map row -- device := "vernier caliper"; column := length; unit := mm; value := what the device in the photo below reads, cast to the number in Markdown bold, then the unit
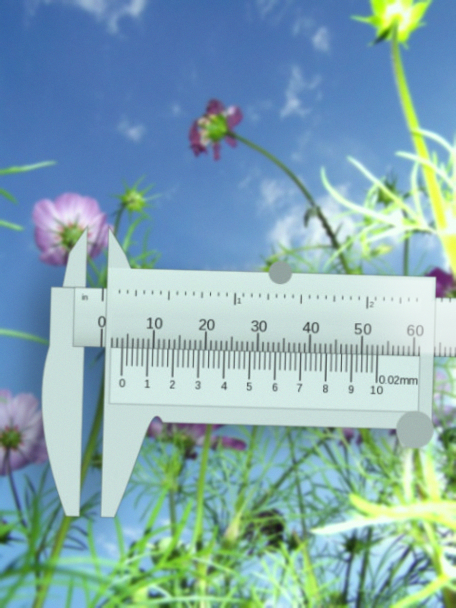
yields **4.0** mm
